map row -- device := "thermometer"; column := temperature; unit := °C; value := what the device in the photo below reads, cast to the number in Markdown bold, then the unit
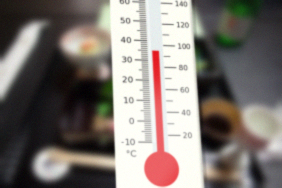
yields **35** °C
